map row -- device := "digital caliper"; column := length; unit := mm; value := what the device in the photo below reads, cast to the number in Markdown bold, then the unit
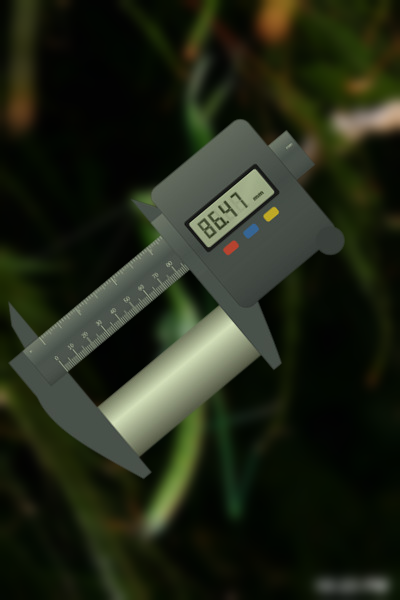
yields **86.47** mm
